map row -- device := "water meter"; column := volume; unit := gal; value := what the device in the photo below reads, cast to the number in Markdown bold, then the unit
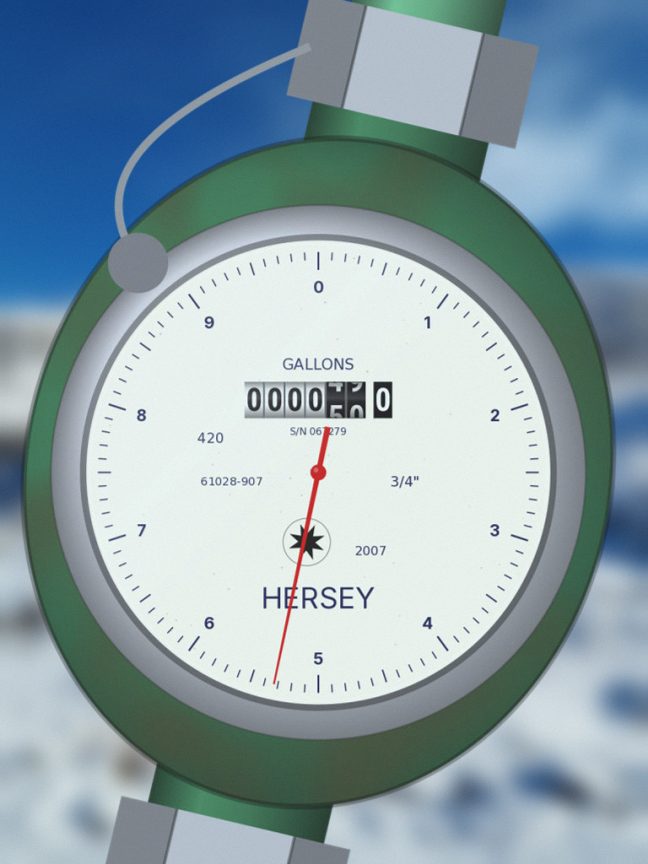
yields **495.3** gal
